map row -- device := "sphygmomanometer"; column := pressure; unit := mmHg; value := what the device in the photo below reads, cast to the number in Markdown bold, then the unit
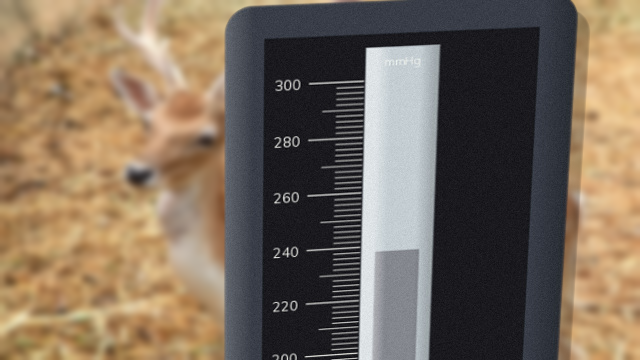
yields **238** mmHg
